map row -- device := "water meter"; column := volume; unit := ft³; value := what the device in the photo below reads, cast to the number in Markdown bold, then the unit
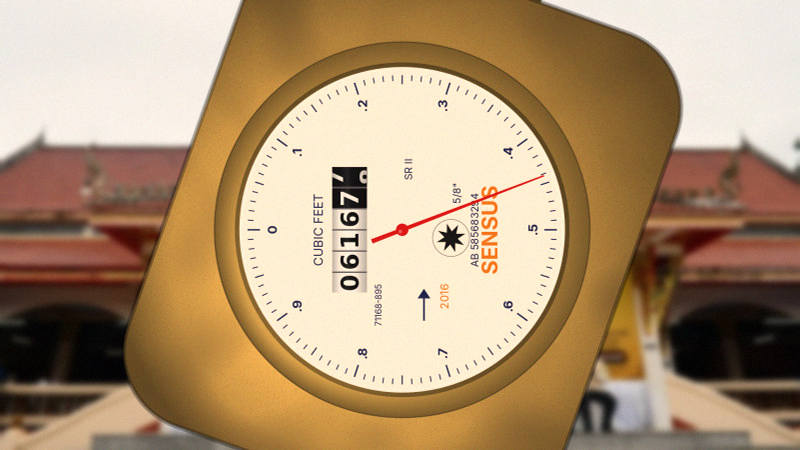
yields **61677.44** ft³
